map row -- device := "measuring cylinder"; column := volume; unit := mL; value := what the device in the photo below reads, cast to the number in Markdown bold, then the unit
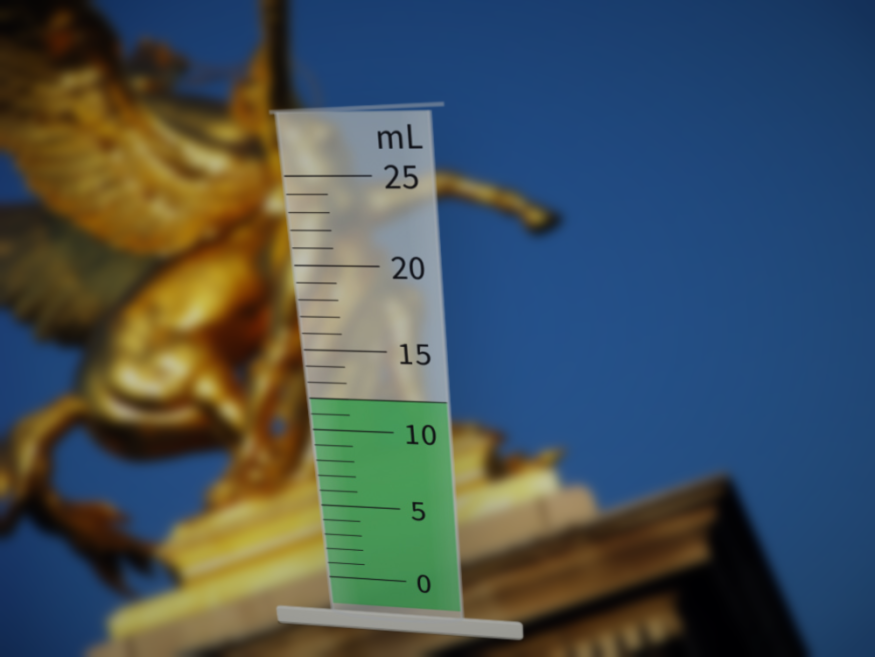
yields **12** mL
